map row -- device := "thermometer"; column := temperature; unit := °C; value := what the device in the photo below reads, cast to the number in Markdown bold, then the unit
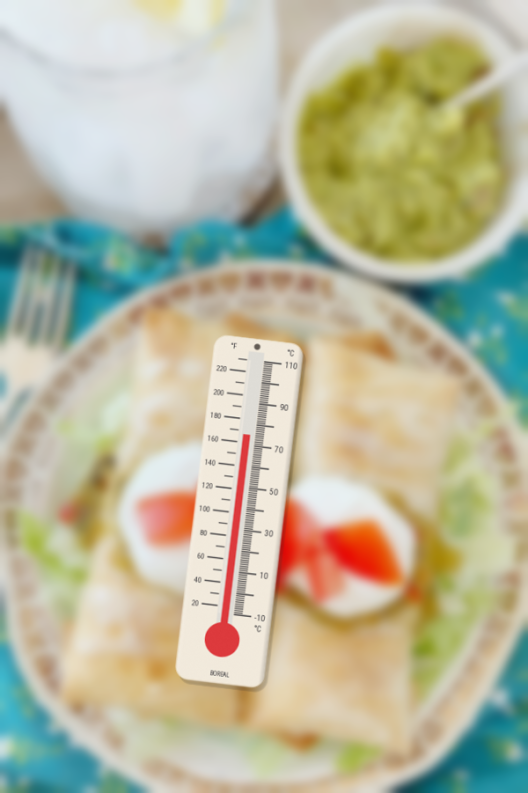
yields **75** °C
